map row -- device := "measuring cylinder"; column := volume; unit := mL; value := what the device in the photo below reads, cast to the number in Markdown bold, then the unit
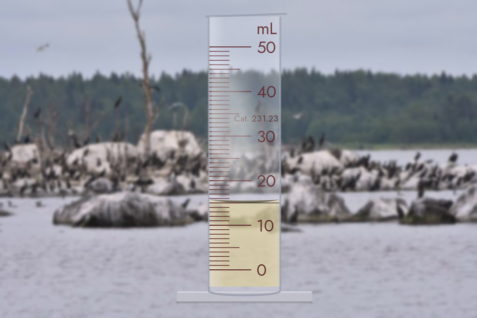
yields **15** mL
